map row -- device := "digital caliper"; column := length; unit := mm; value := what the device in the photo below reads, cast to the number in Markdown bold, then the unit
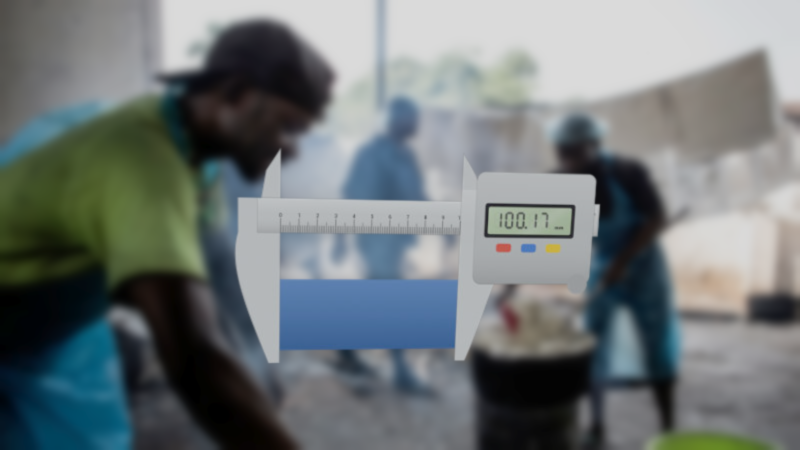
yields **100.17** mm
